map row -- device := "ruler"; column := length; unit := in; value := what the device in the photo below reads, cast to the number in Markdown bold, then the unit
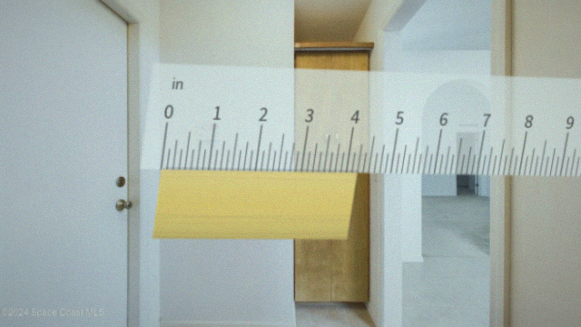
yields **4.25** in
